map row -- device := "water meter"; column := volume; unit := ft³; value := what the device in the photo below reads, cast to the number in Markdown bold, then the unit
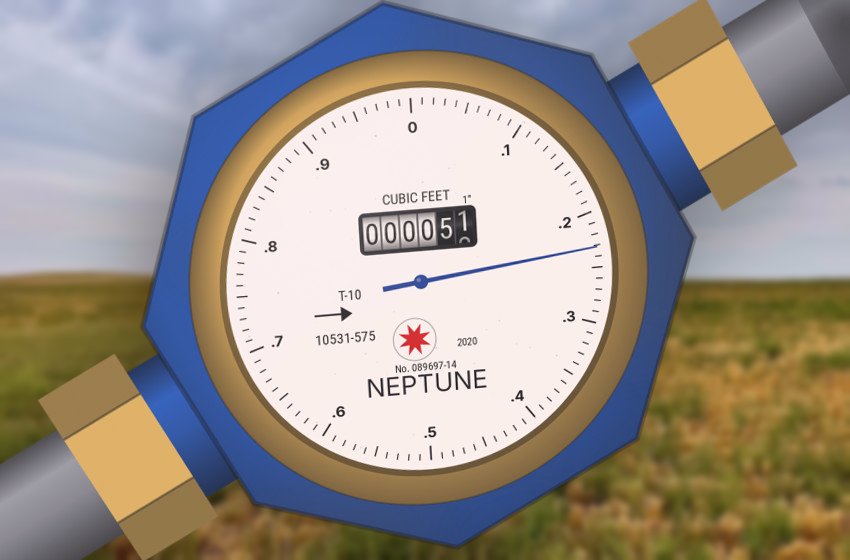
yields **51.23** ft³
